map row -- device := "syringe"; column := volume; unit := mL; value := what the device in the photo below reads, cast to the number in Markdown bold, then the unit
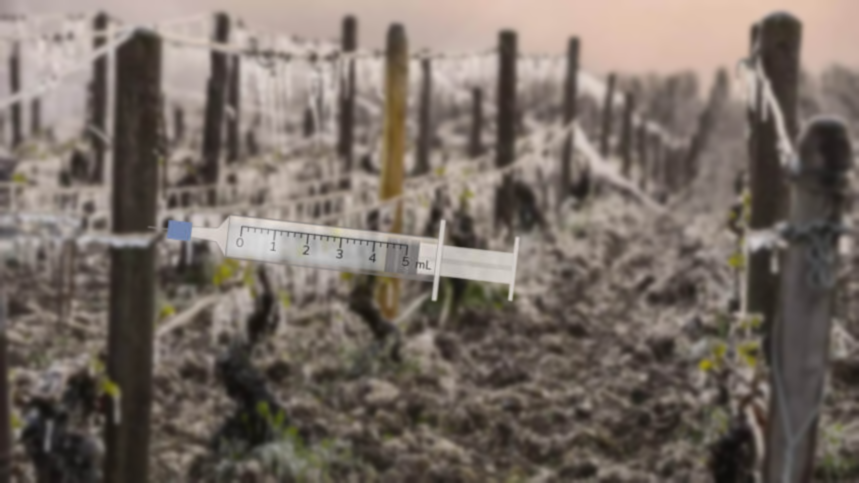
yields **4.4** mL
